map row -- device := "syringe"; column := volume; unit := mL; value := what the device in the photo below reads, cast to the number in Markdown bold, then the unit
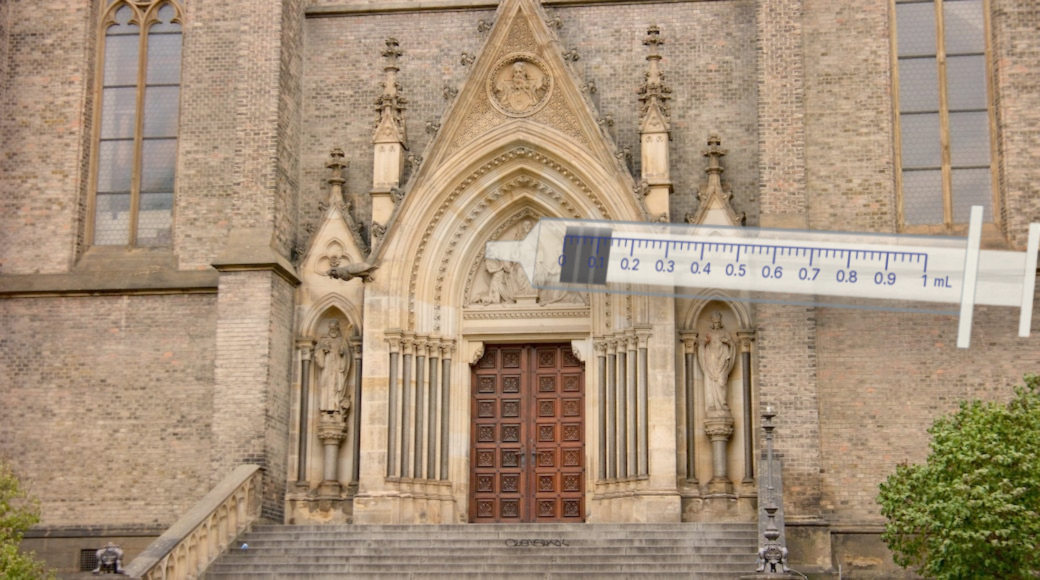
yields **0** mL
